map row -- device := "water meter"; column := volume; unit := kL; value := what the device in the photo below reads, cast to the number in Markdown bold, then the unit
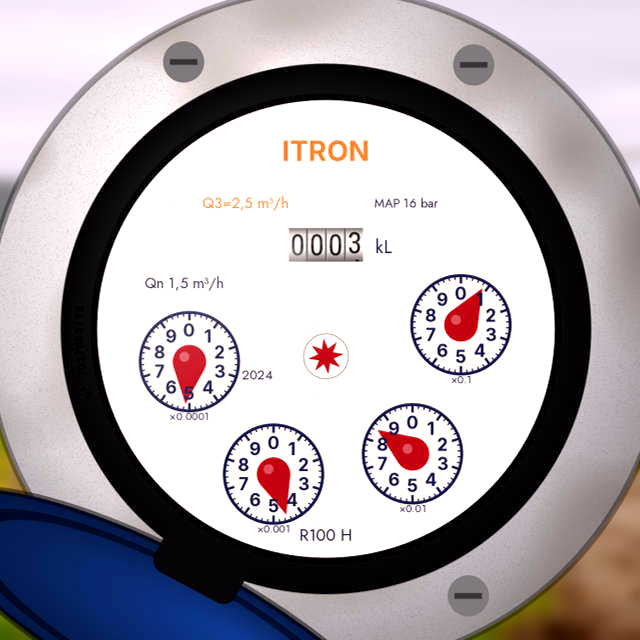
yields **3.0845** kL
